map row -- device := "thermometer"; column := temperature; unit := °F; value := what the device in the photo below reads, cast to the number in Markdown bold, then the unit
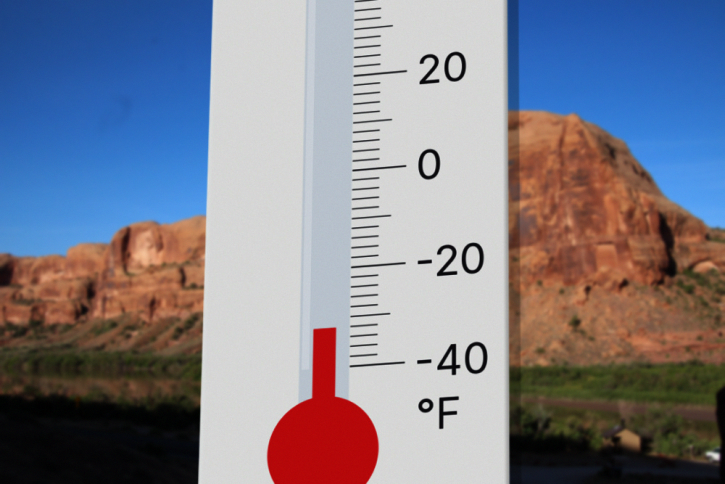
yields **-32** °F
